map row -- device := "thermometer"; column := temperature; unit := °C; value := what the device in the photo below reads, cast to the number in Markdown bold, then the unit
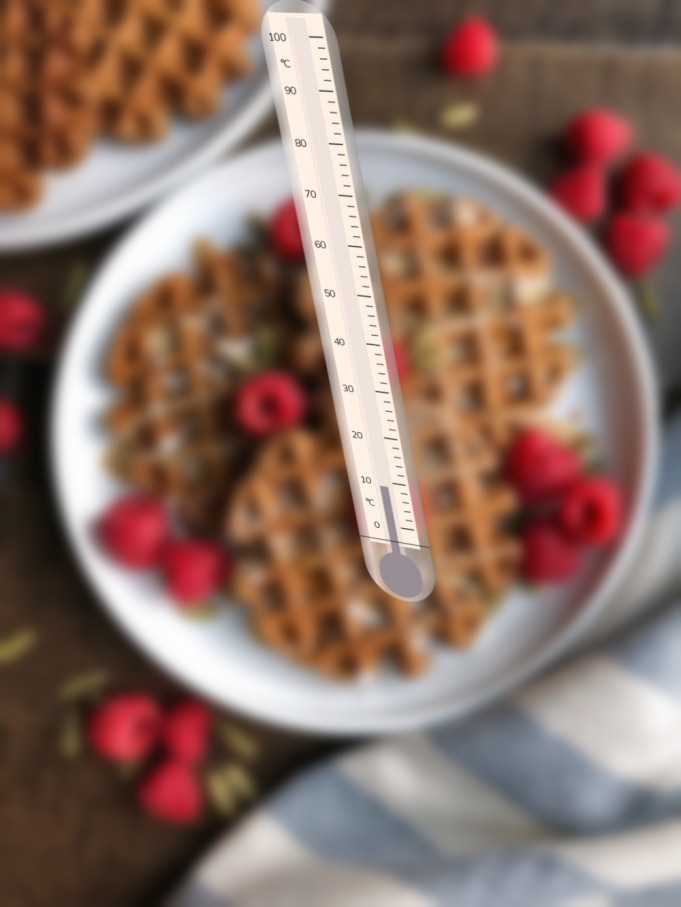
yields **9** °C
